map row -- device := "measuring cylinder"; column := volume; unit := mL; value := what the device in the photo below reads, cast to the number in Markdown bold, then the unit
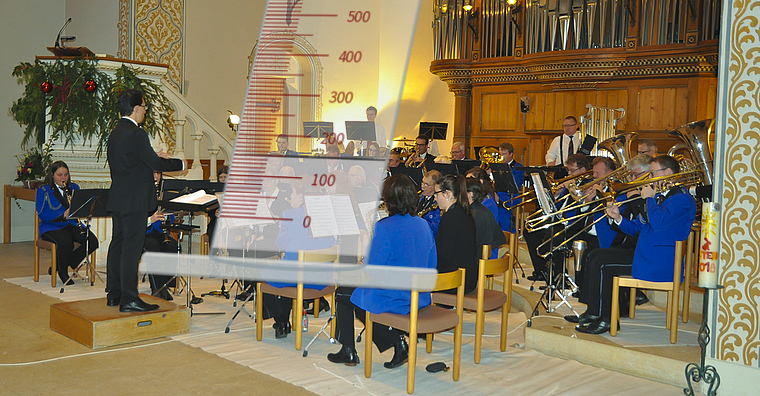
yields **150** mL
